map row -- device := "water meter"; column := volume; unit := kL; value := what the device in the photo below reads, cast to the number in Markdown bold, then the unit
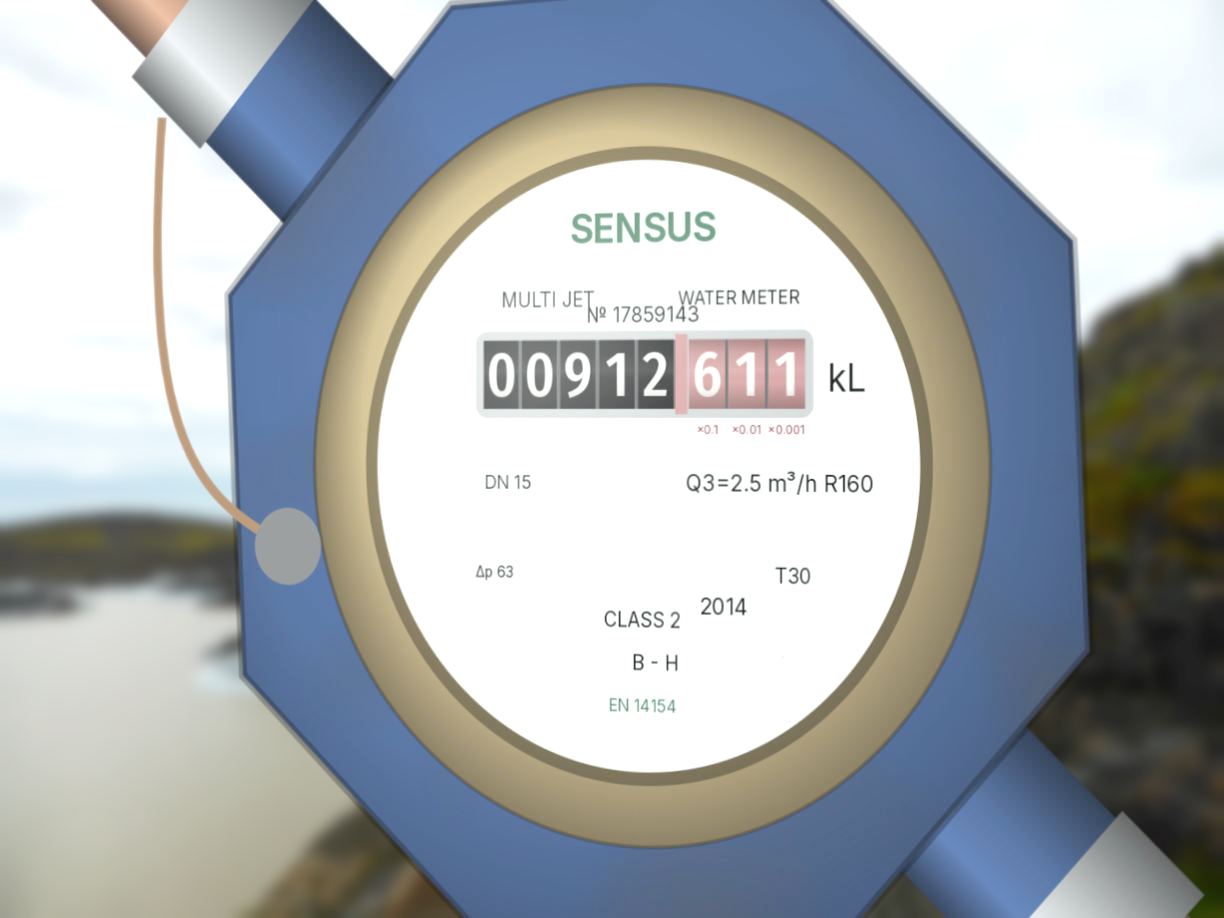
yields **912.611** kL
